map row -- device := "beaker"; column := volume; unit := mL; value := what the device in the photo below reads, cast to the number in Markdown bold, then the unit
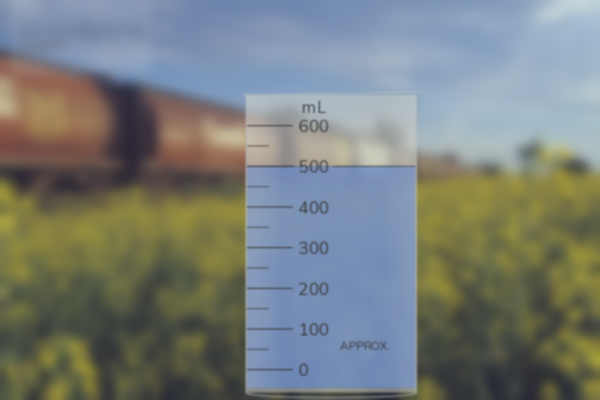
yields **500** mL
